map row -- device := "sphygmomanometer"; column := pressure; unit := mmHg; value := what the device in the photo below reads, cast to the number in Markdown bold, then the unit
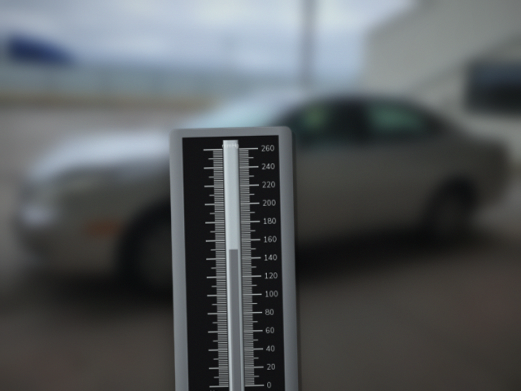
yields **150** mmHg
